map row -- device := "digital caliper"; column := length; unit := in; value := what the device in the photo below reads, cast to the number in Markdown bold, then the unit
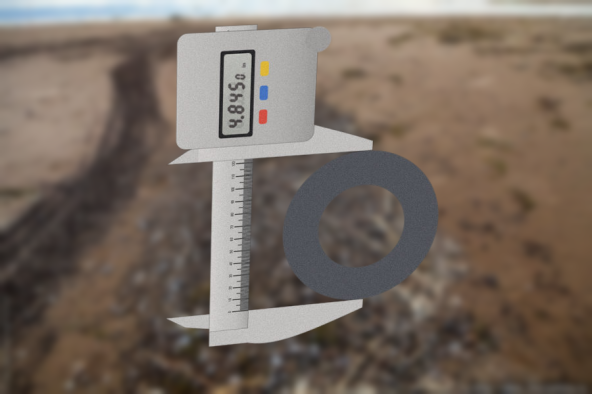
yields **4.8450** in
